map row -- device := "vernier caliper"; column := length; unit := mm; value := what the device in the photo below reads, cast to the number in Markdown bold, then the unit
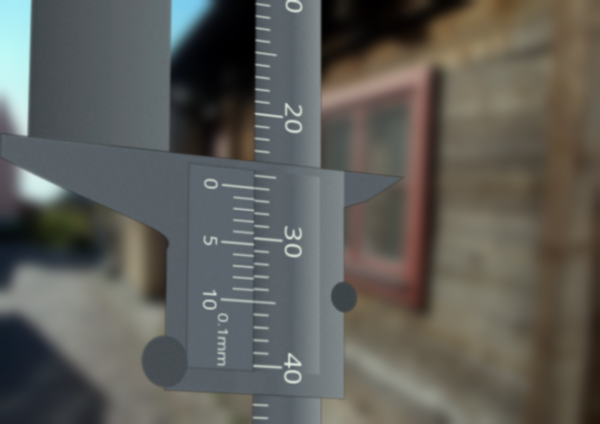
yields **26.0** mm
